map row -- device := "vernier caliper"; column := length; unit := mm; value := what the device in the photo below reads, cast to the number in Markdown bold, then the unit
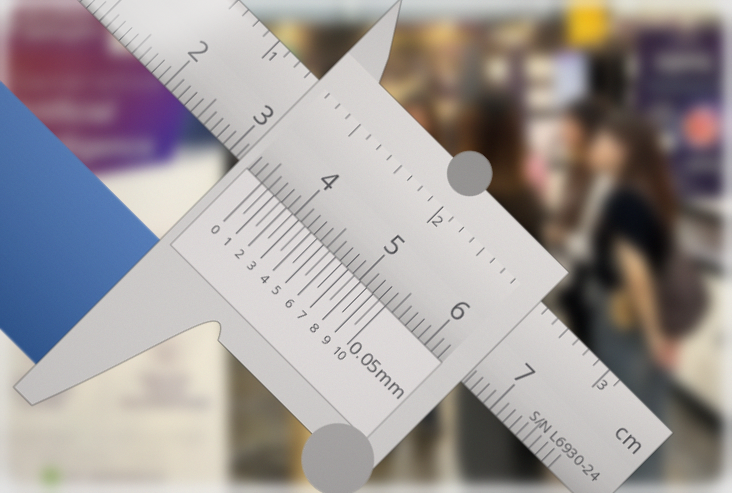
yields **35.0** mm
